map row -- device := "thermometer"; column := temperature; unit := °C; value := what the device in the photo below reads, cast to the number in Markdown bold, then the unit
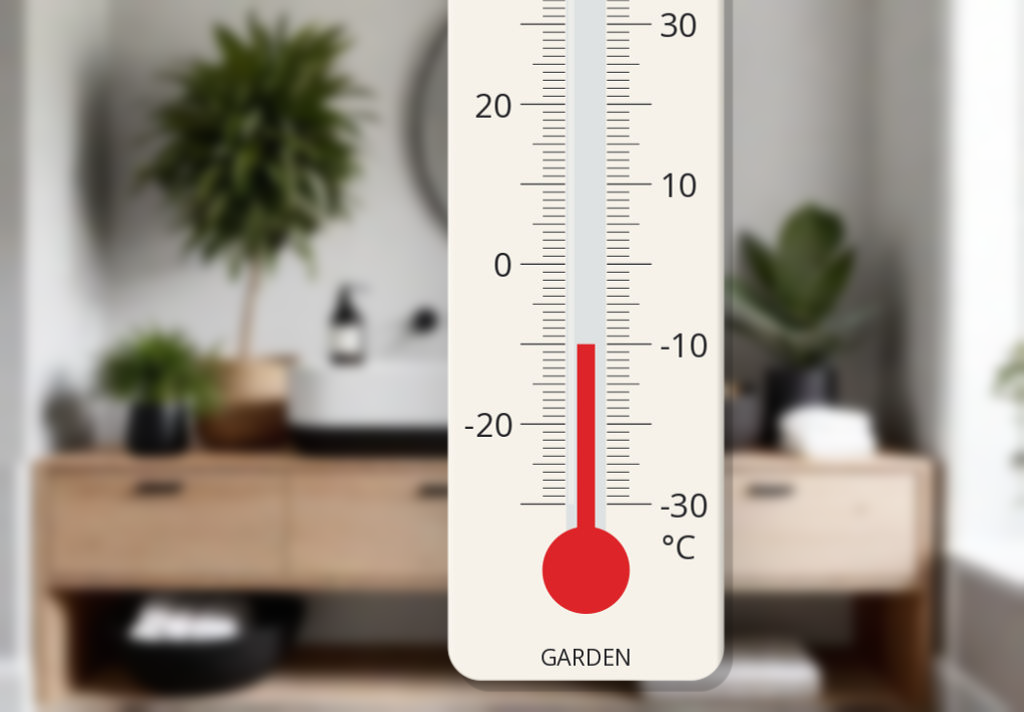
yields **-10** °C
